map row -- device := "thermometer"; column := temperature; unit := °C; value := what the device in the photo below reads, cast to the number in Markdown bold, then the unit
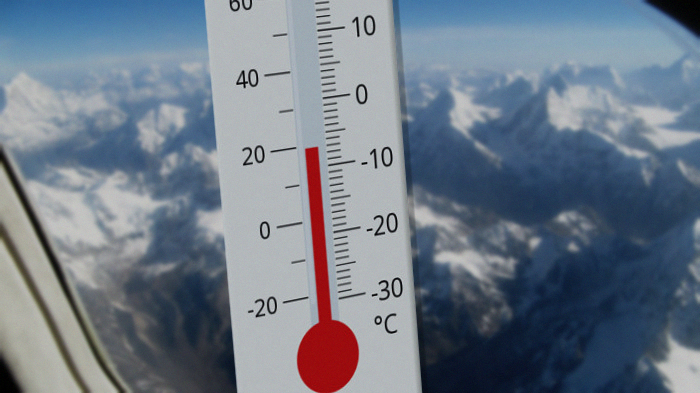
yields **-7** °C
